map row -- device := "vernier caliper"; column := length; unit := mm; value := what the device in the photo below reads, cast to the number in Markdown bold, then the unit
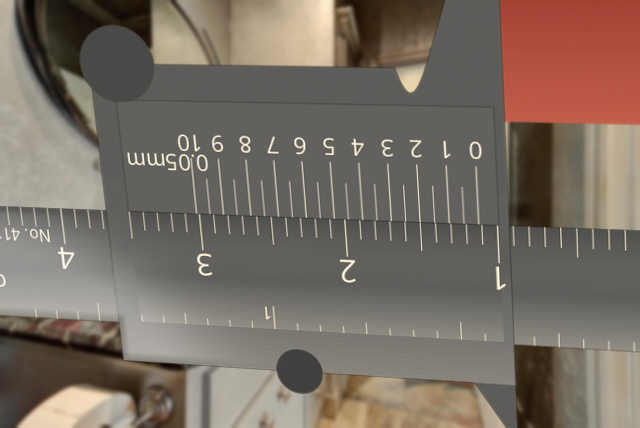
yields **11.2** mm
